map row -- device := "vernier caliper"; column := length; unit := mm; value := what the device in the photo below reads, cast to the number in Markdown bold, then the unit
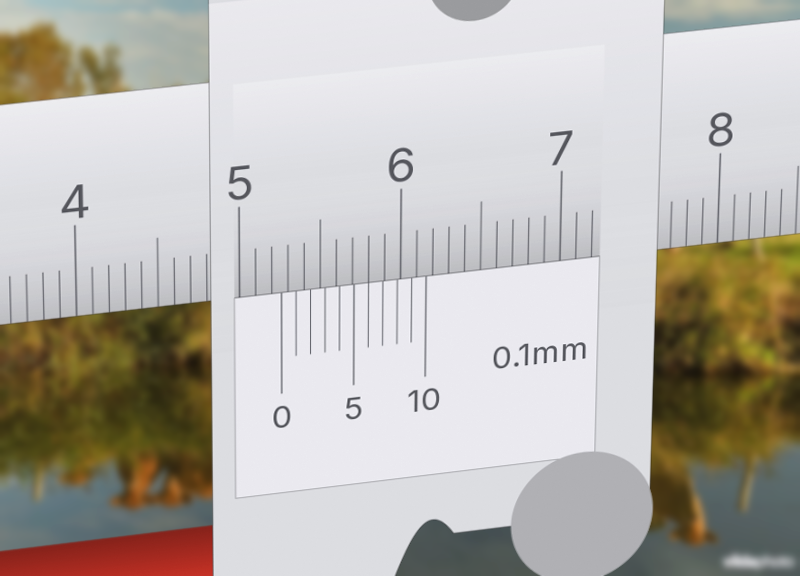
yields **52.6** mm
